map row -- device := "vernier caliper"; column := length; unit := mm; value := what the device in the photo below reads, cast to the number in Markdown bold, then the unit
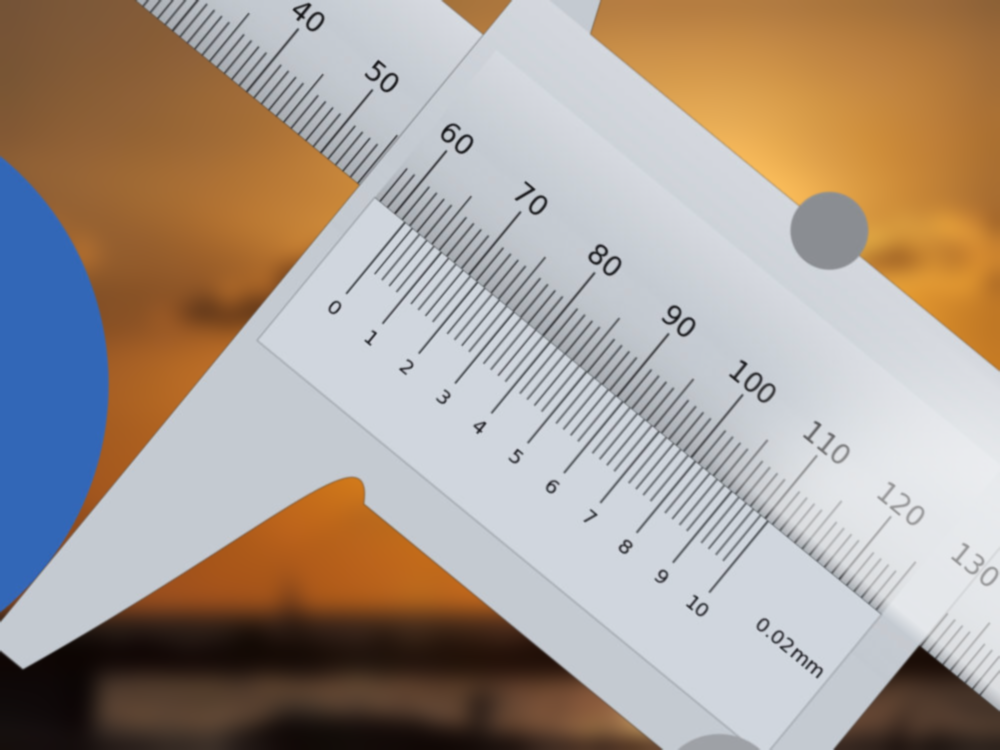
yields **61.4** mm
